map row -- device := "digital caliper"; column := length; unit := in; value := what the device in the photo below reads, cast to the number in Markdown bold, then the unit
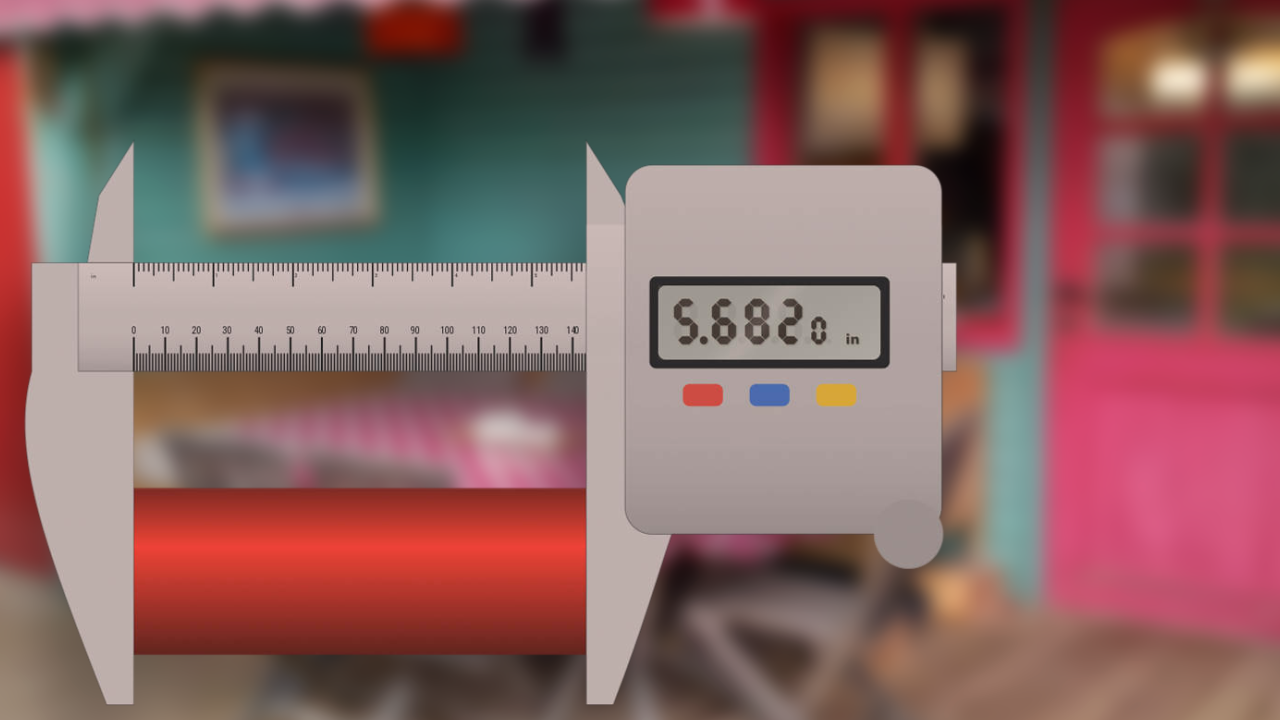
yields **5.6820** in
